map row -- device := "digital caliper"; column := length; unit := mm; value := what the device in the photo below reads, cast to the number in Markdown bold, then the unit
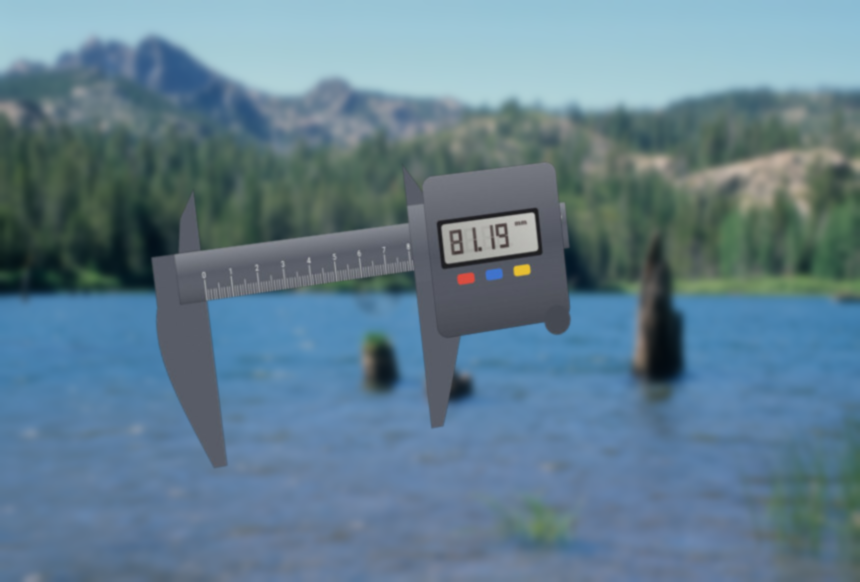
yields **81.19** mm
